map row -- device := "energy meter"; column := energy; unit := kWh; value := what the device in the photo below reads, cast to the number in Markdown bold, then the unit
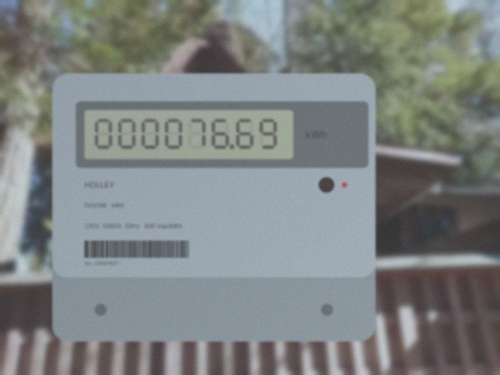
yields **76.69** kWh
